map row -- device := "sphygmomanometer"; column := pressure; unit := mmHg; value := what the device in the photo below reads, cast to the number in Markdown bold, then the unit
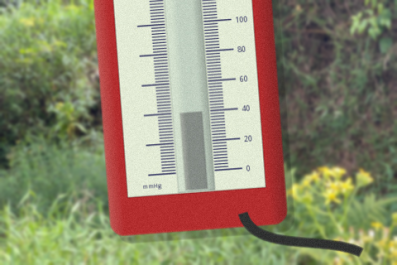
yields **40** mmHg
